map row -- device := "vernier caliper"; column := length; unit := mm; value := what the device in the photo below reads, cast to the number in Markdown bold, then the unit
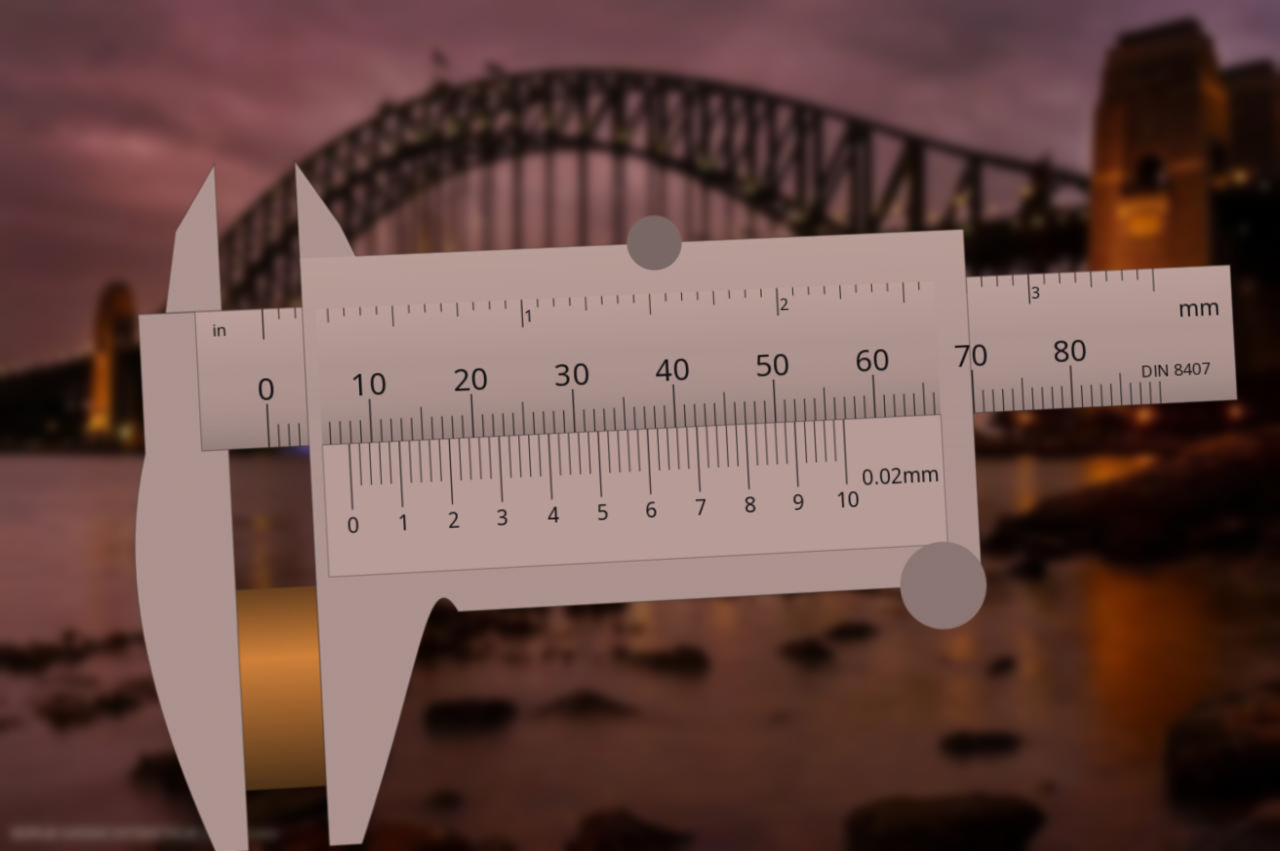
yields **7.8** mm
